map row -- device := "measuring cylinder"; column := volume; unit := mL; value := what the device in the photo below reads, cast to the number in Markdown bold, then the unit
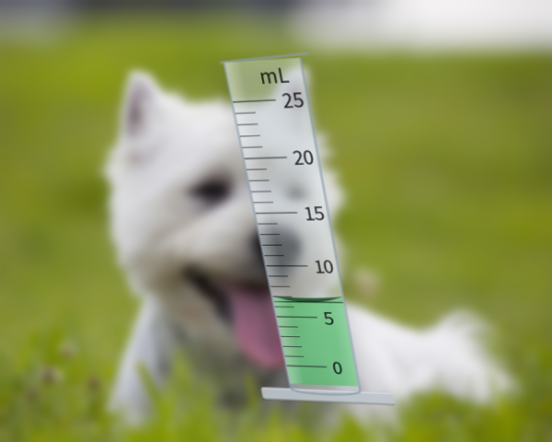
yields **6.5** mL
